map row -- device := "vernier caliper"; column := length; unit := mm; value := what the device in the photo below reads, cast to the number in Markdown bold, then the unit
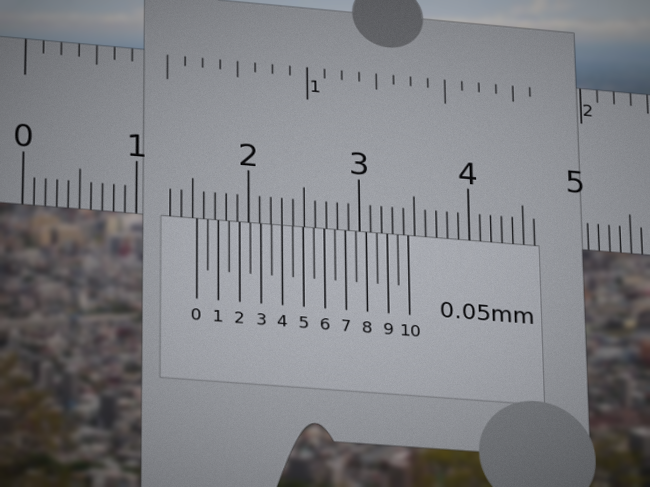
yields **15.4** mm
